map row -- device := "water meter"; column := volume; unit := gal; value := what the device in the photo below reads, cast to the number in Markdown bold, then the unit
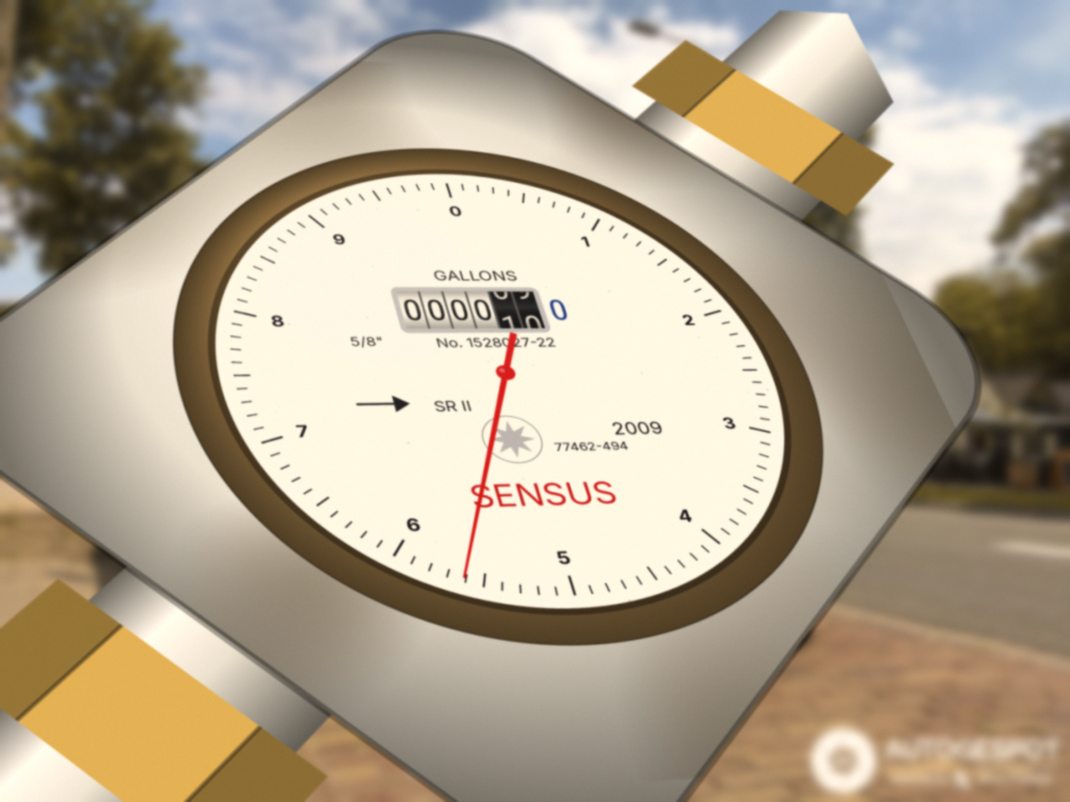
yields **95.6** gal
